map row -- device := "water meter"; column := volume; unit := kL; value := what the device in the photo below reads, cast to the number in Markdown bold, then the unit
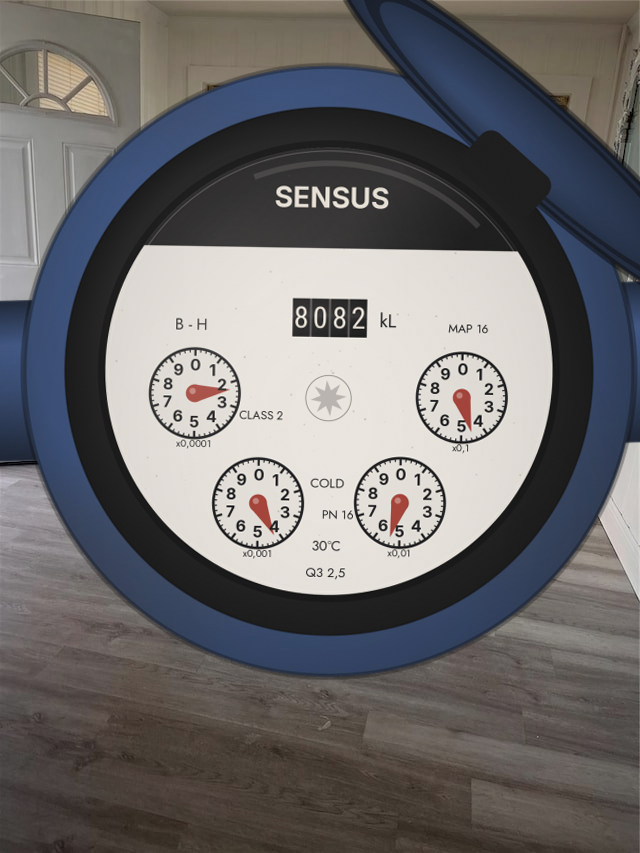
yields **8082.4542** kL
